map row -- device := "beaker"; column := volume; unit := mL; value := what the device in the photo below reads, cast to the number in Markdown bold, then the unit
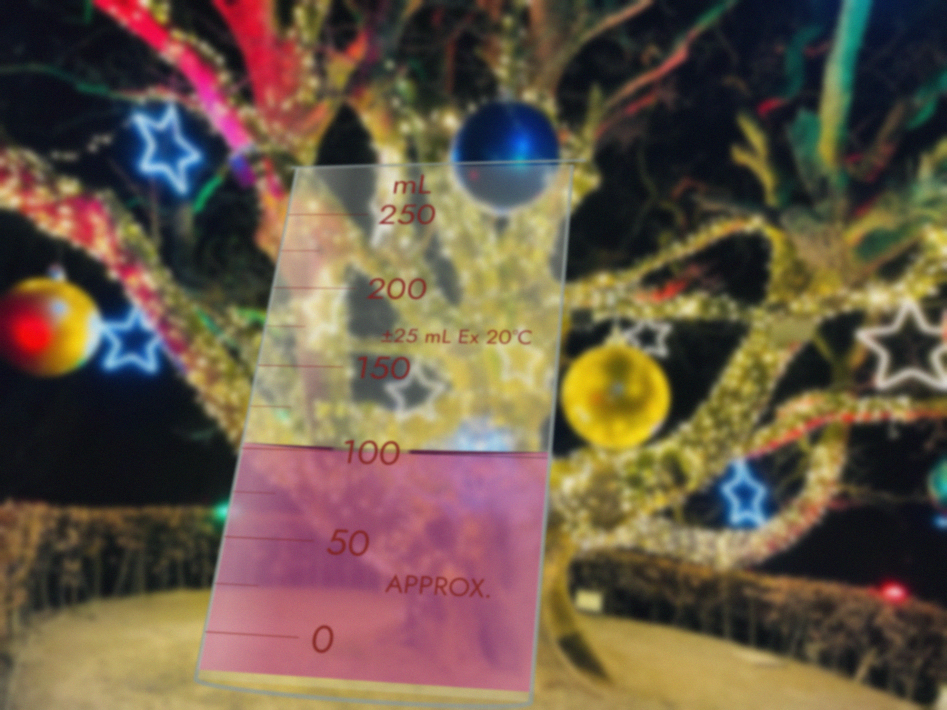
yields **100** mL
